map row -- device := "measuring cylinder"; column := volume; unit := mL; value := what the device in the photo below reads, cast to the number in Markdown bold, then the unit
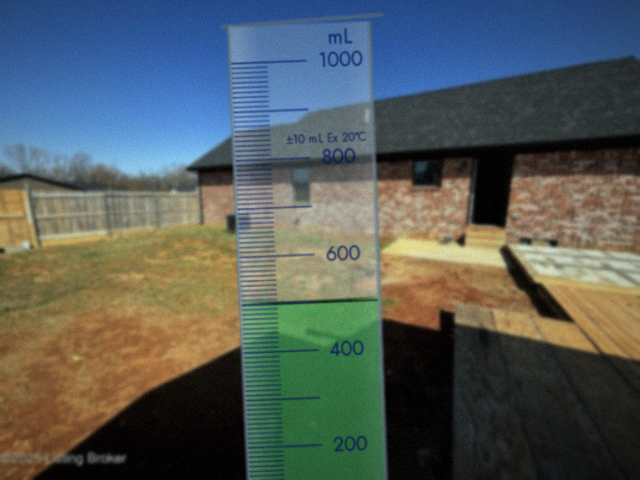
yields **500** mL
